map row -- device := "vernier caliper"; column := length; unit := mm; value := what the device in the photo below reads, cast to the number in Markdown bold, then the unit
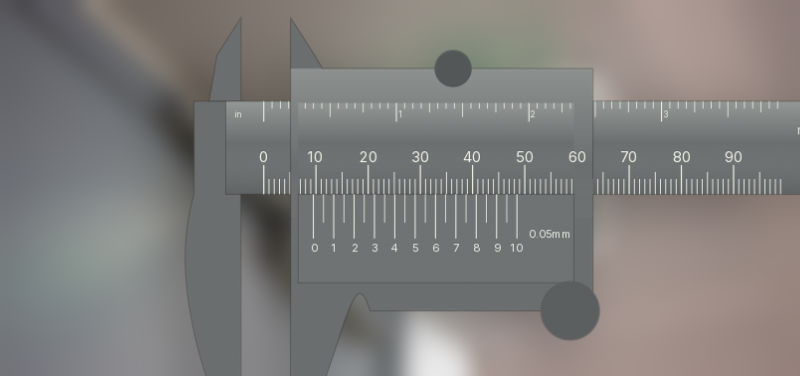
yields **9.5** mm
